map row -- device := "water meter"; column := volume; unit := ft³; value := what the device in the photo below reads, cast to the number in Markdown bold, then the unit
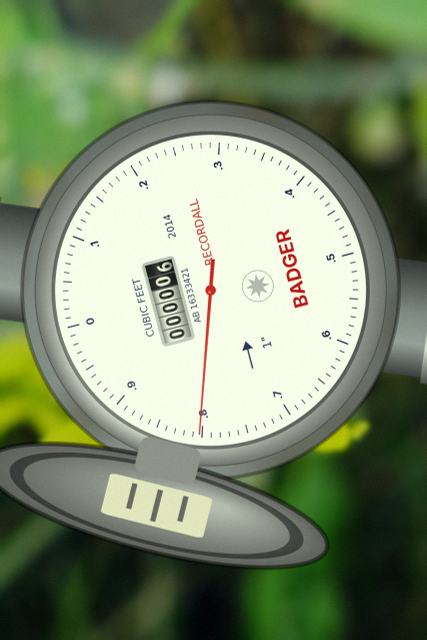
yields **5.80** ft³
